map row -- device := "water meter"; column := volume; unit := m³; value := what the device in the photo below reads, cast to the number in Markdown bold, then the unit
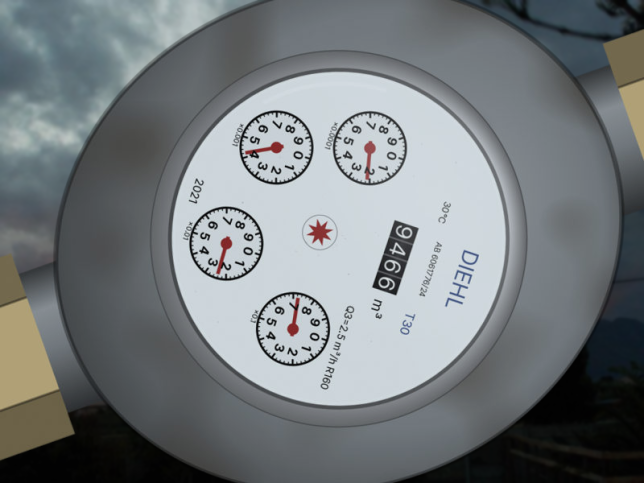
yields **9466.7242** m³
